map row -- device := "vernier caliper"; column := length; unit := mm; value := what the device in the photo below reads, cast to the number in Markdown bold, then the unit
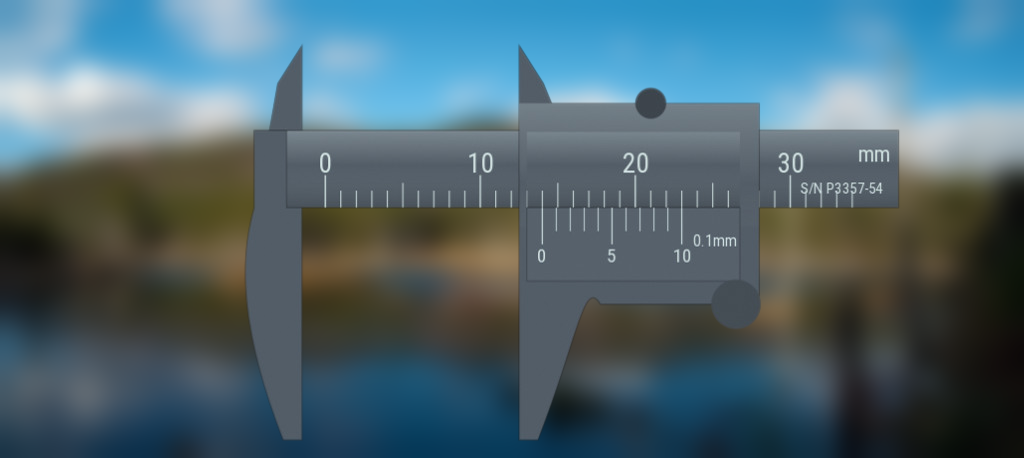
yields **14.0** mm
